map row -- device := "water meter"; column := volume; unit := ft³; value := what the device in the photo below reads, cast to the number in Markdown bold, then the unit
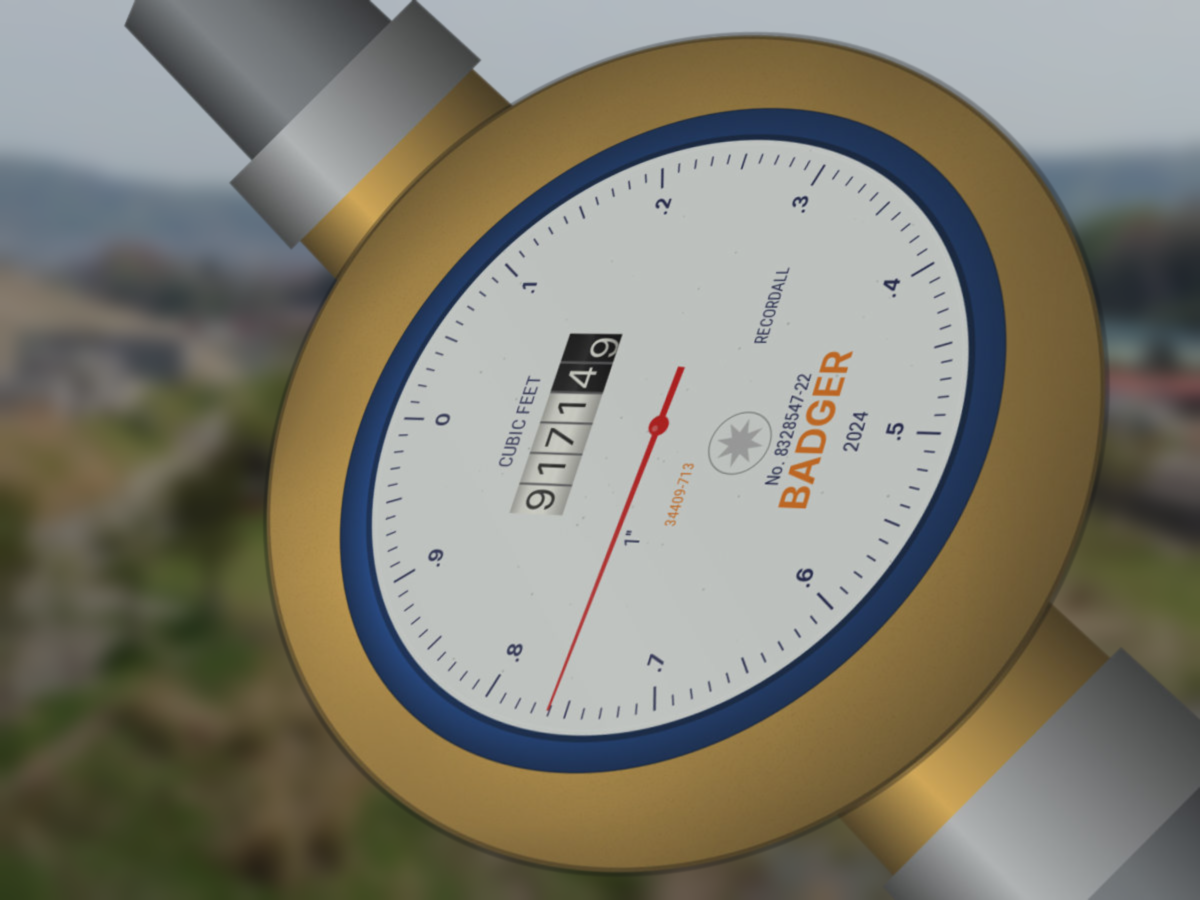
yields **917148.76** ft³
